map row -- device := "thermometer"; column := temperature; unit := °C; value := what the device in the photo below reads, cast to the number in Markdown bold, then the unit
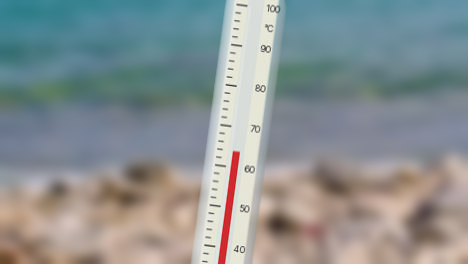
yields **64** °C
